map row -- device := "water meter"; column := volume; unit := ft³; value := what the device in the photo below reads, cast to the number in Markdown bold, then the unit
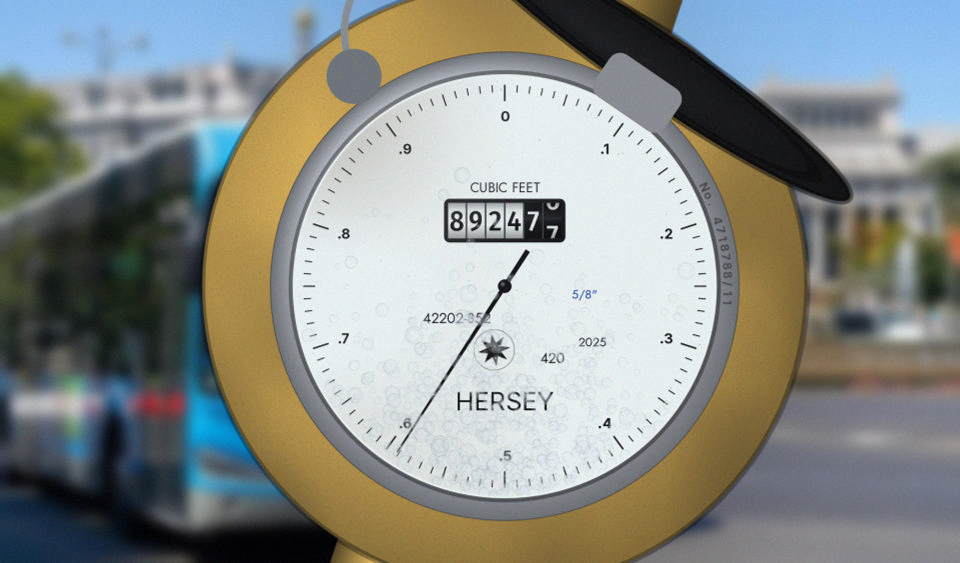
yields **892476.59** ft³
